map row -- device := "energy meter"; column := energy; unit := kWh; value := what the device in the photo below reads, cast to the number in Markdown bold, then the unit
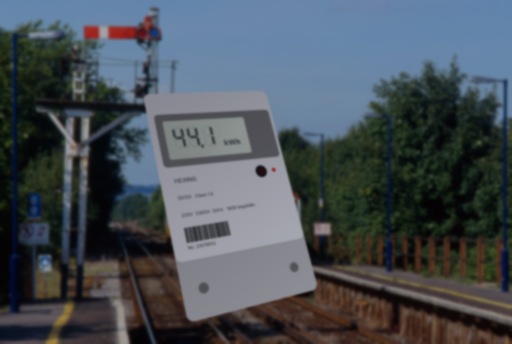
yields **44.1** kWh
